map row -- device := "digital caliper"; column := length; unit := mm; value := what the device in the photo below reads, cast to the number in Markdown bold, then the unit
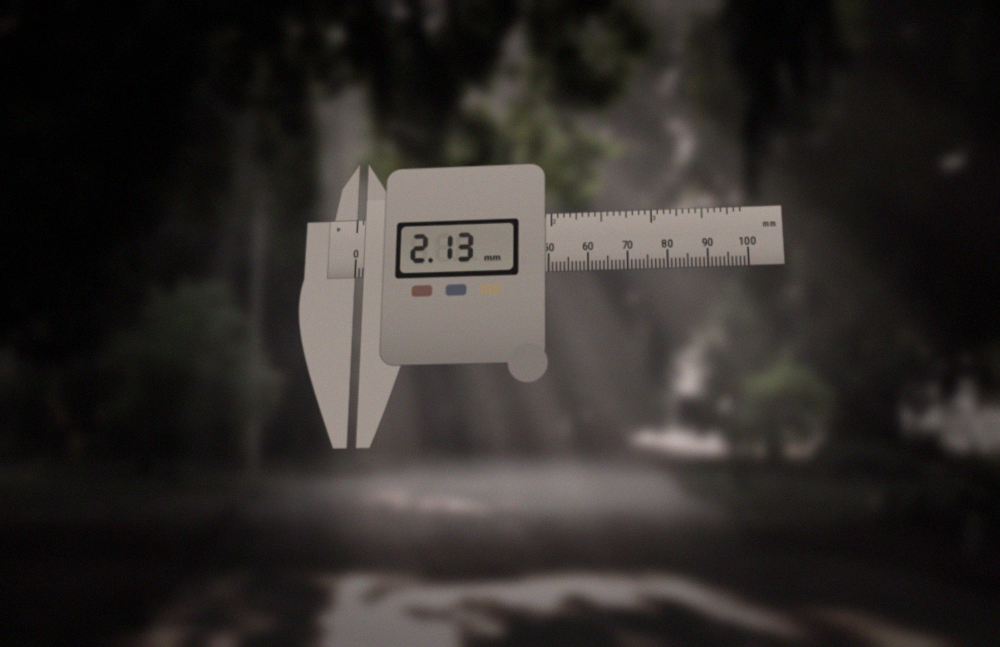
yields **2.13** mm
